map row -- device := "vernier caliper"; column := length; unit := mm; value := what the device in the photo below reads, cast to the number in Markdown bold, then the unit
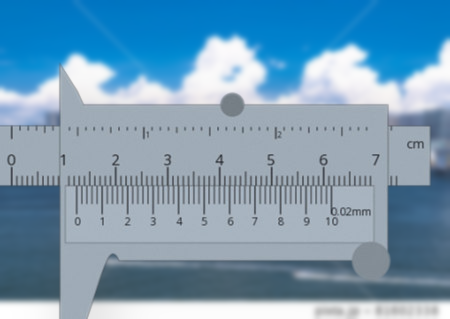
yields **12.5** mm
